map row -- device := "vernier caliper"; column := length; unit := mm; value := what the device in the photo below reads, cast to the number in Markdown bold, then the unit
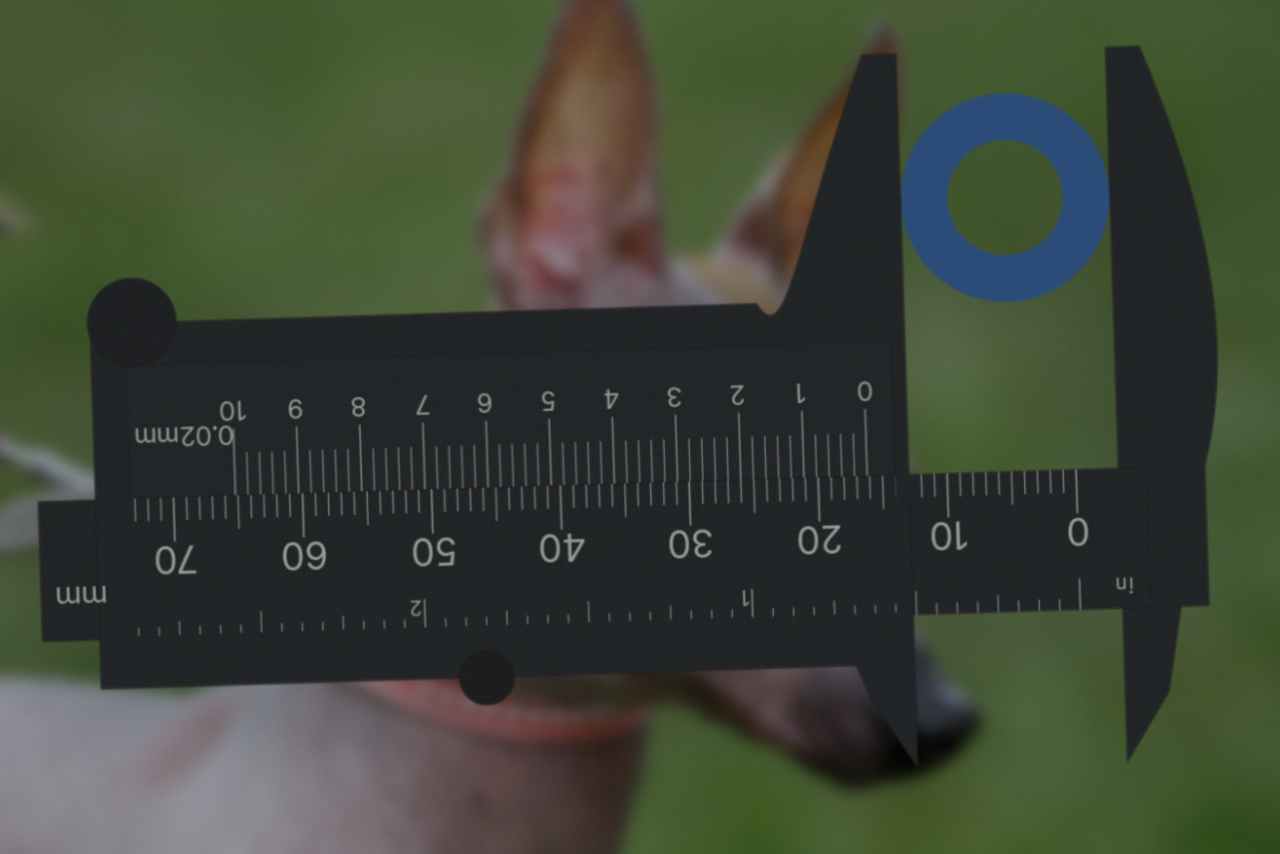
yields **16.2** mm
